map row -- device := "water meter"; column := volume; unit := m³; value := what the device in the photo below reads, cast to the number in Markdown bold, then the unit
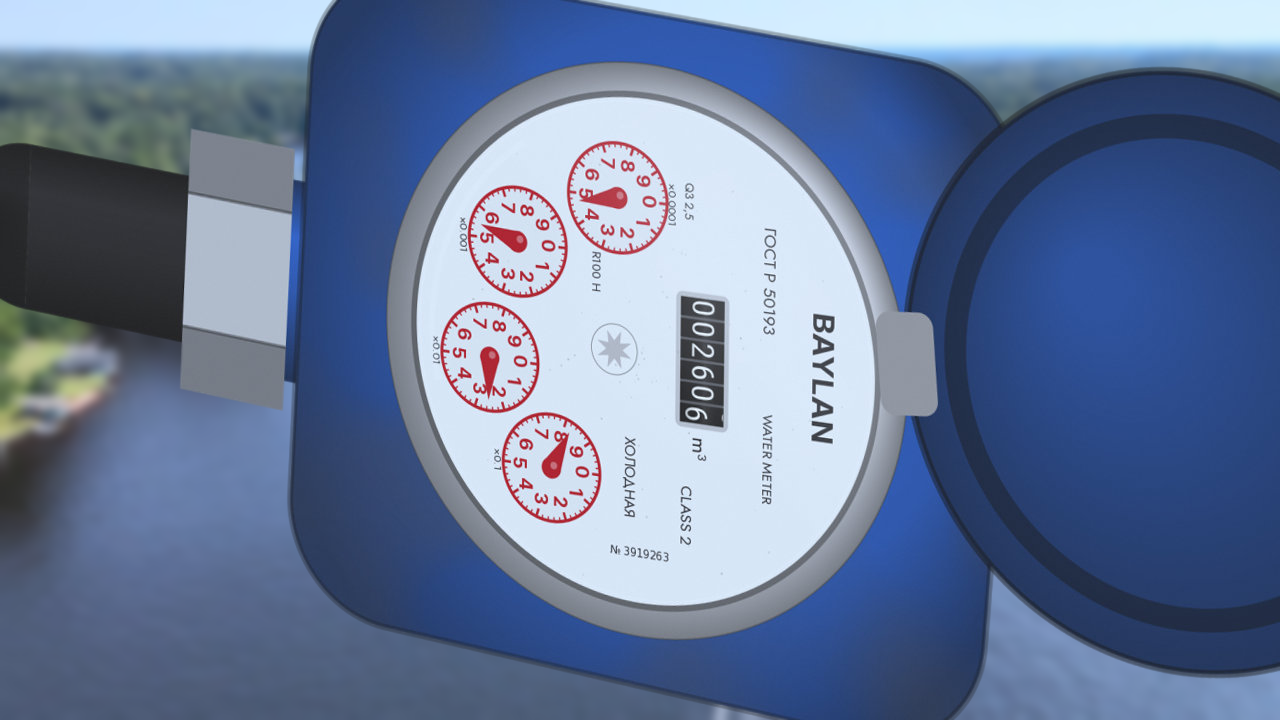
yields **2605.8254** m³
